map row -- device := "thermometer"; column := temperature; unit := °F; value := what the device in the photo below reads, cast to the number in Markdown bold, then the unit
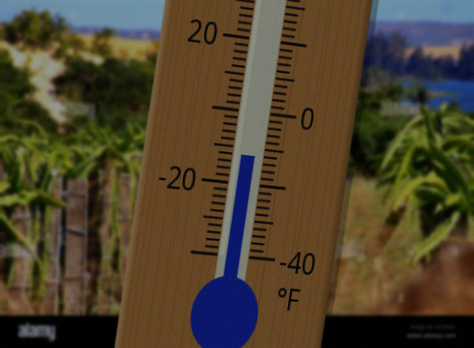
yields **-12** °F
